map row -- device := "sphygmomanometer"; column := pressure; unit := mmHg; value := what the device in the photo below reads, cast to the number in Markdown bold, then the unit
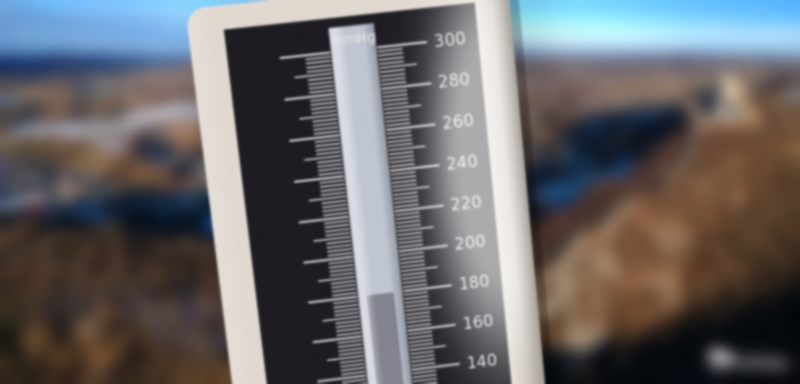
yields **180** mmHg
